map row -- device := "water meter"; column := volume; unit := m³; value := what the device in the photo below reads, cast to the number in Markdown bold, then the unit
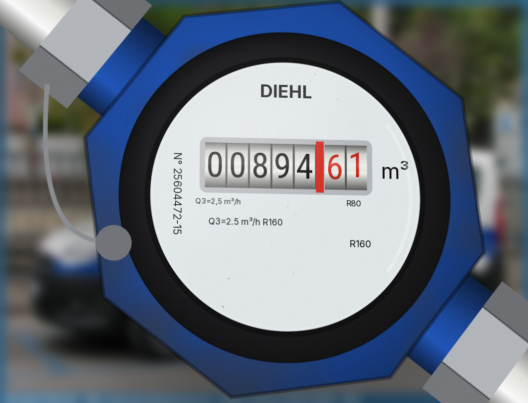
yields **894.61** m³
